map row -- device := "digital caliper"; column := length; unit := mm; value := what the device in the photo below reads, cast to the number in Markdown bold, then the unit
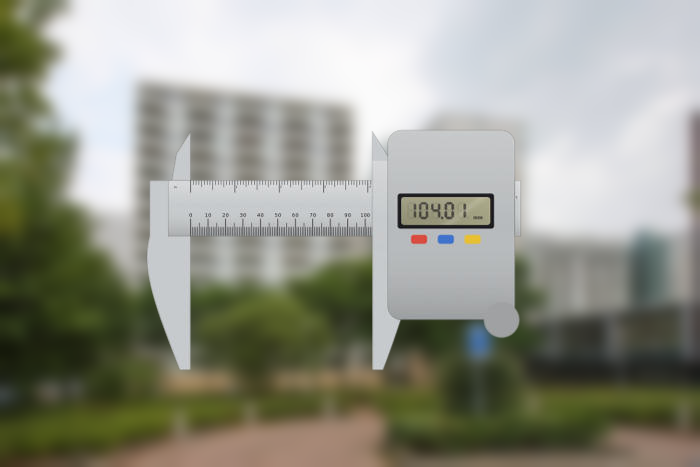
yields **104.01** mm
